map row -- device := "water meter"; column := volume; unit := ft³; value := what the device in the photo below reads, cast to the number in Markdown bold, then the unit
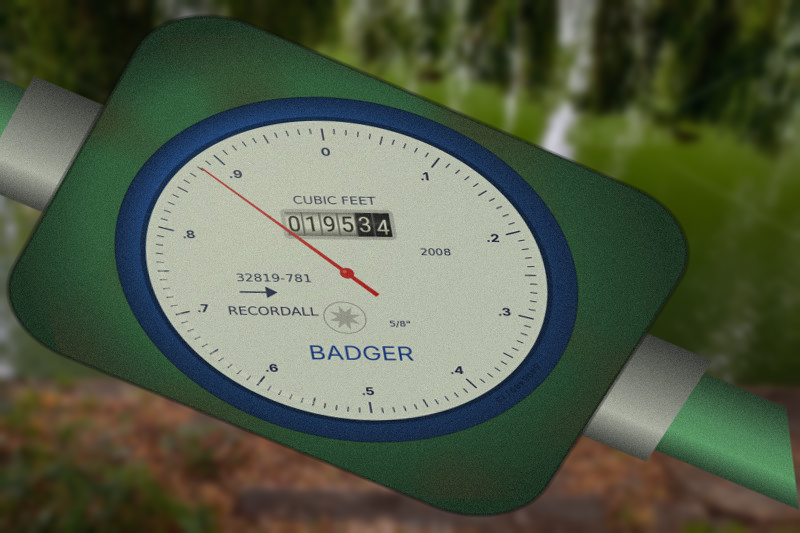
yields **19533.88** ft³
